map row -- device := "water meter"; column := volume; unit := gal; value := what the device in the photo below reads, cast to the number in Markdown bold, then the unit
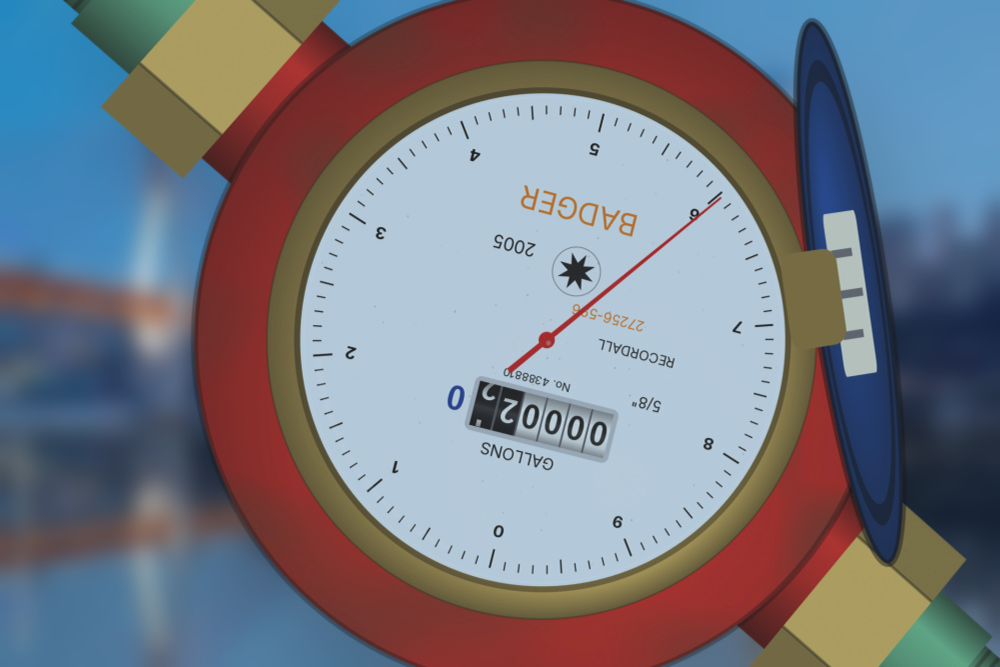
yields **216.0** gal
